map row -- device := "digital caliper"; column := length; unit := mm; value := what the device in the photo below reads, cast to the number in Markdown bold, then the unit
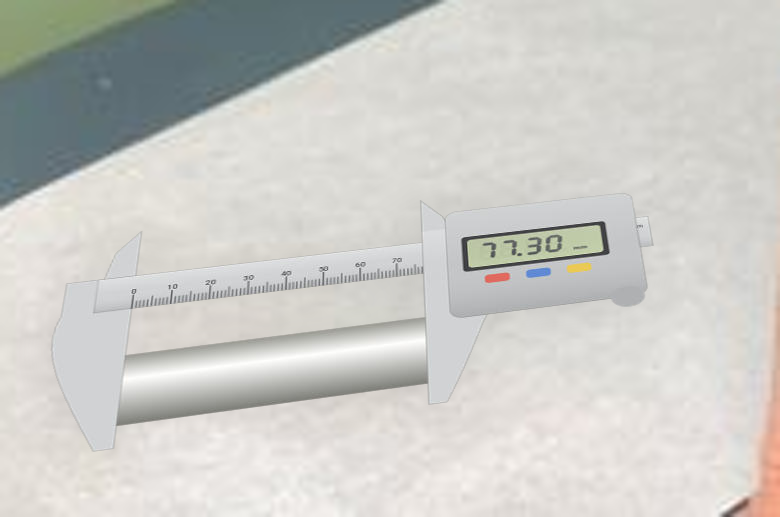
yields **77.30** mm
